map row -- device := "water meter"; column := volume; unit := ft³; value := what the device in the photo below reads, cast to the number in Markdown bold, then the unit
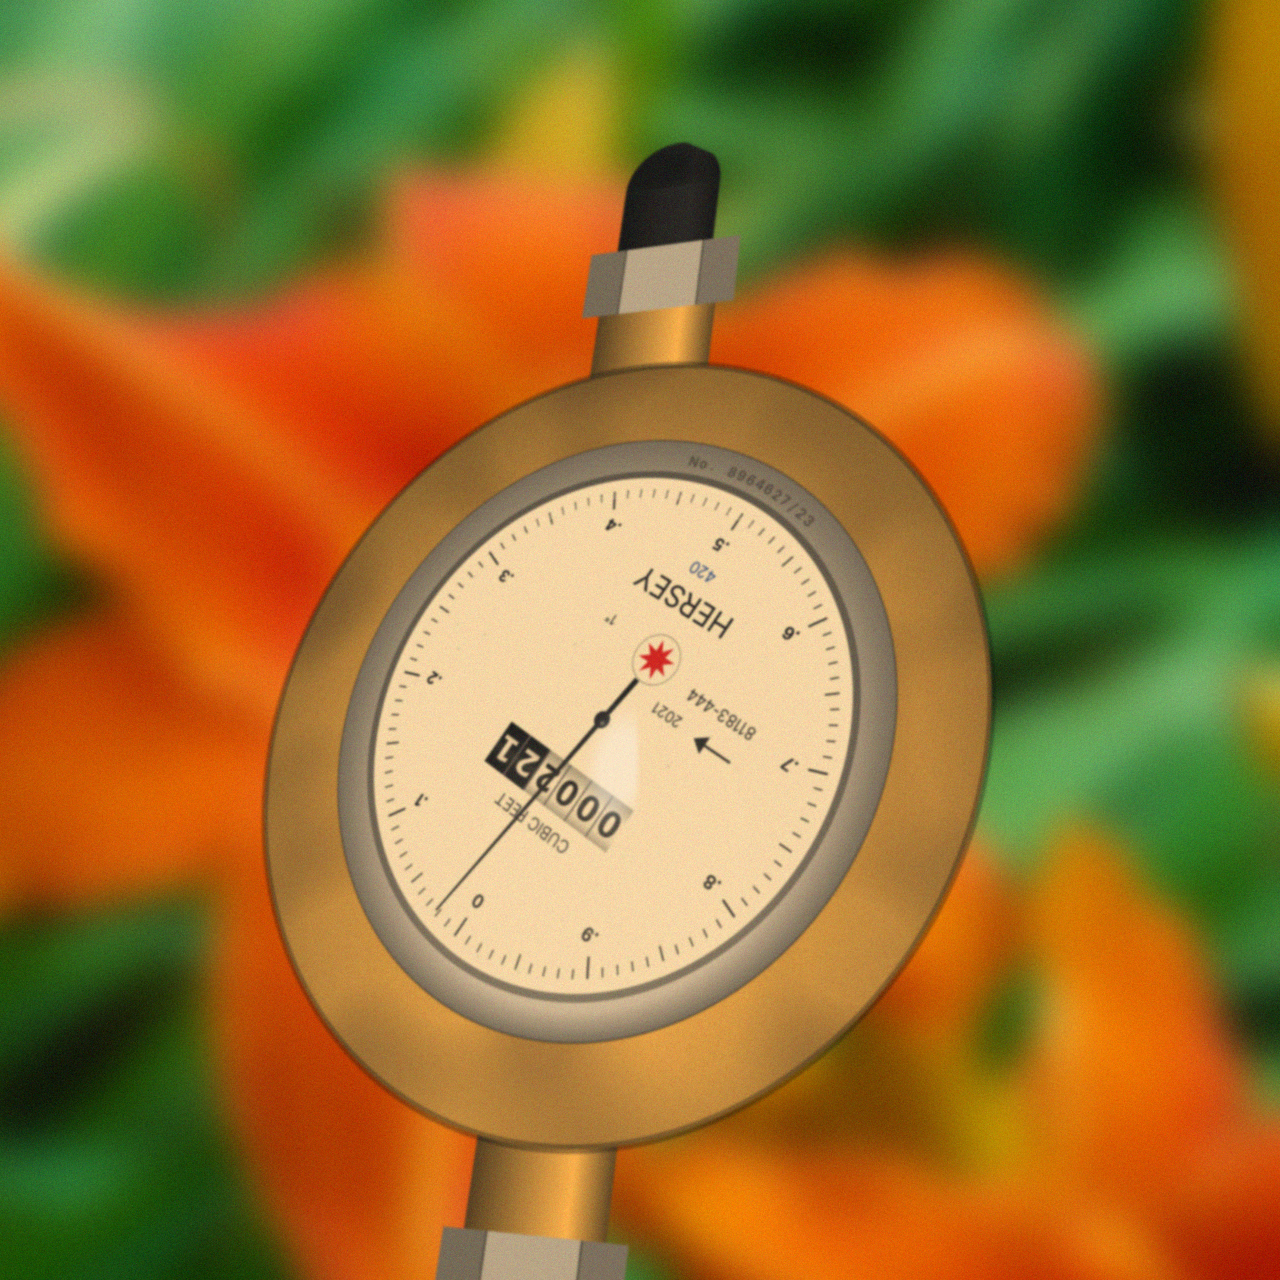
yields **221.02** ft³
